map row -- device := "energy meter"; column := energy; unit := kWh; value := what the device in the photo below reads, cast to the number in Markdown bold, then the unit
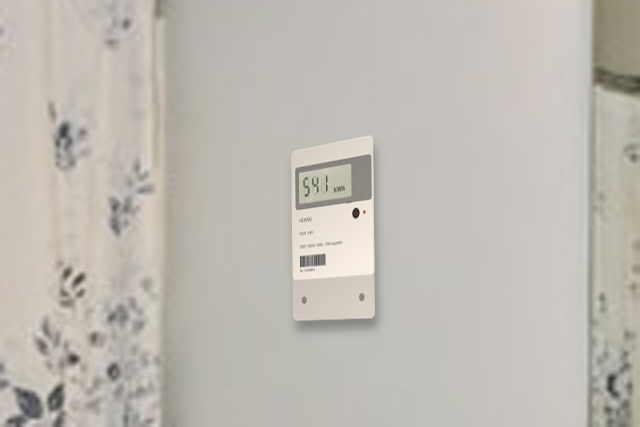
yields **541** kWh
